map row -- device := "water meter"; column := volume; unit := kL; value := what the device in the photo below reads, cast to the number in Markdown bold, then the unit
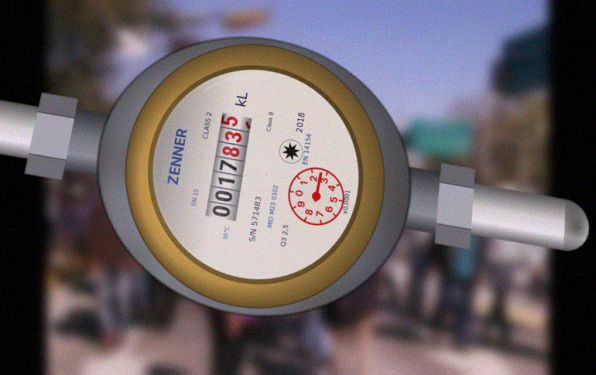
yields **17.8352** kL
